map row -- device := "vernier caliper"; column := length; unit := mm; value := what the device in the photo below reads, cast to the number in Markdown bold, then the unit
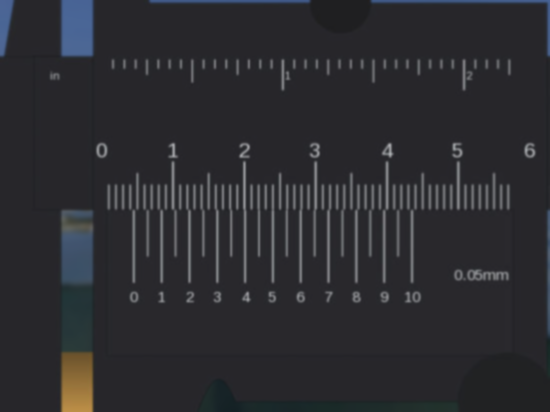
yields **4.5** mm
